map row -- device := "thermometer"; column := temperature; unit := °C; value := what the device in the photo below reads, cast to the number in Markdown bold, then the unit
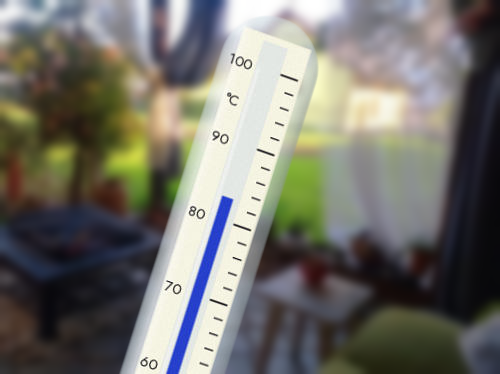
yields **83** °C
